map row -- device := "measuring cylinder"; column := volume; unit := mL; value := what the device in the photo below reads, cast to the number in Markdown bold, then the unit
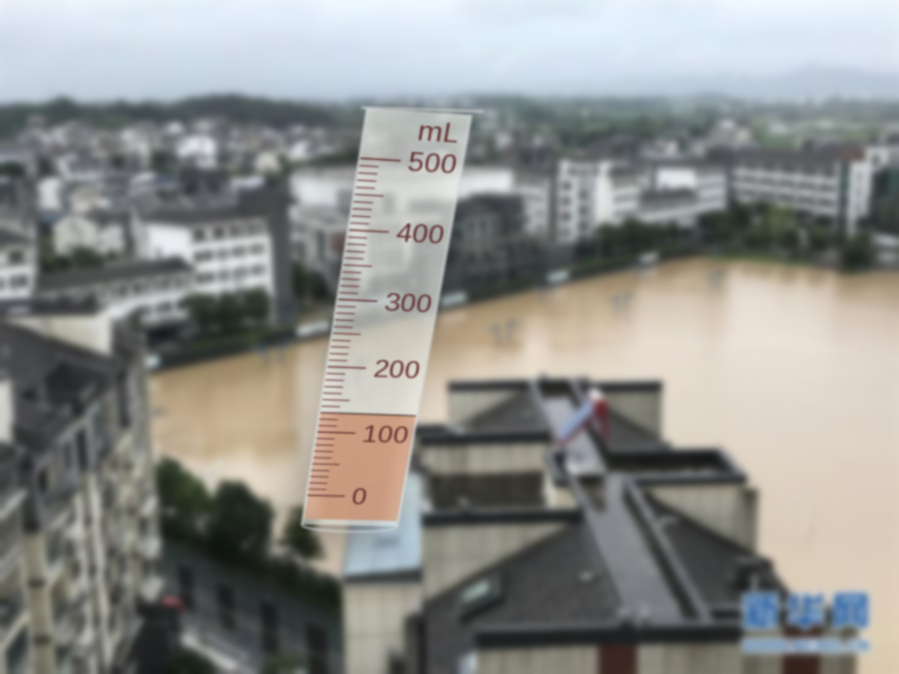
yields **130** mL
